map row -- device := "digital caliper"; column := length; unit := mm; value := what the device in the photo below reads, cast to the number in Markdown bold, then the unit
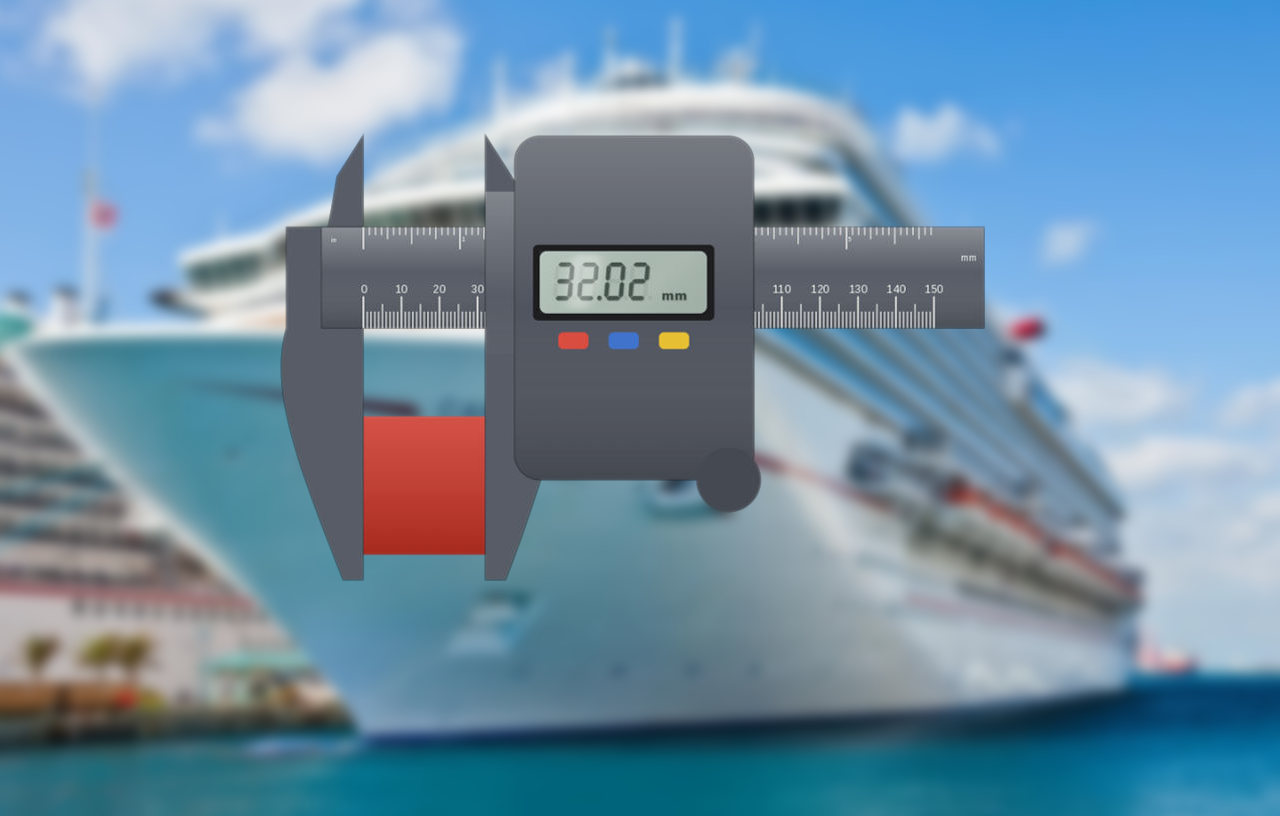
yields **32.02** mm
